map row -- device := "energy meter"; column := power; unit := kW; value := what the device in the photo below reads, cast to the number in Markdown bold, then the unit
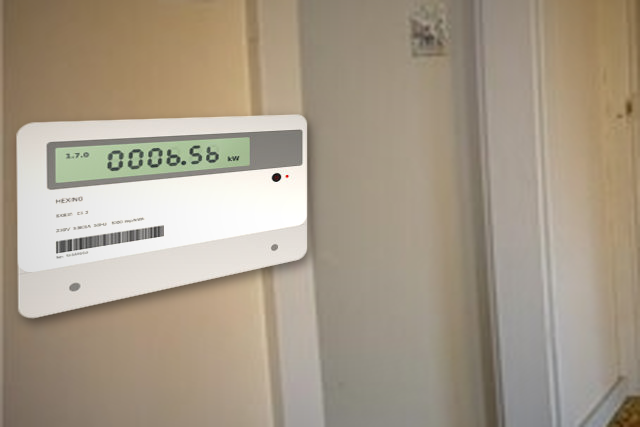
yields **6.56** kW
